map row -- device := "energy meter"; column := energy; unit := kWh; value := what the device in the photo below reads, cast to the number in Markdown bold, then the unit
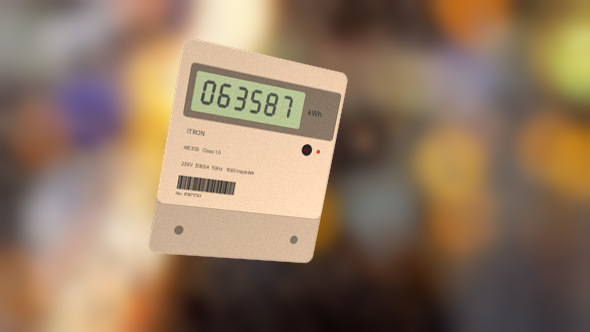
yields **63587** kWh
